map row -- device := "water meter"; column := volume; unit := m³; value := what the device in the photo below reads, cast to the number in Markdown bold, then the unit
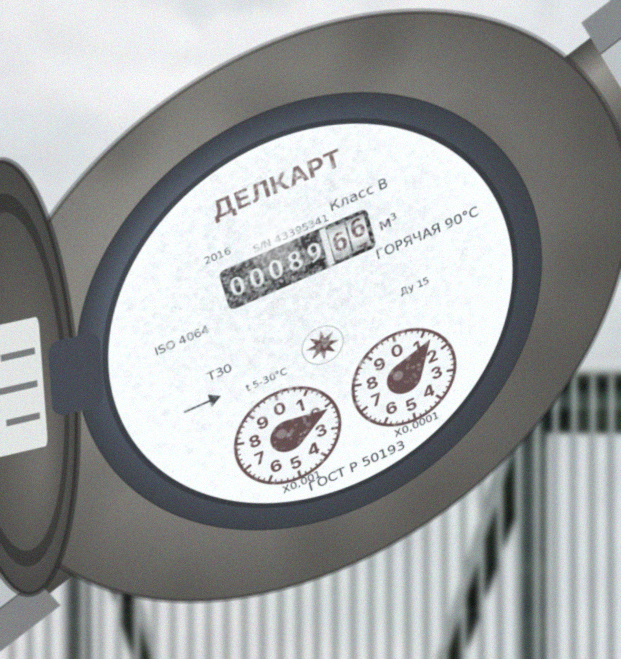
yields **89.6621** m³
